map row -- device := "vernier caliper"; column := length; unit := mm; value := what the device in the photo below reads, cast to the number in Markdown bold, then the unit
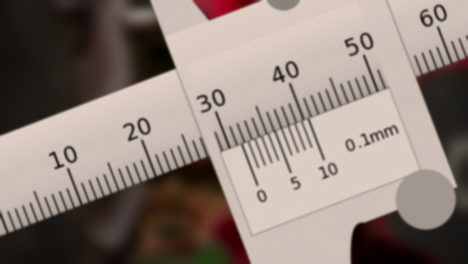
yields **31.6** mm
